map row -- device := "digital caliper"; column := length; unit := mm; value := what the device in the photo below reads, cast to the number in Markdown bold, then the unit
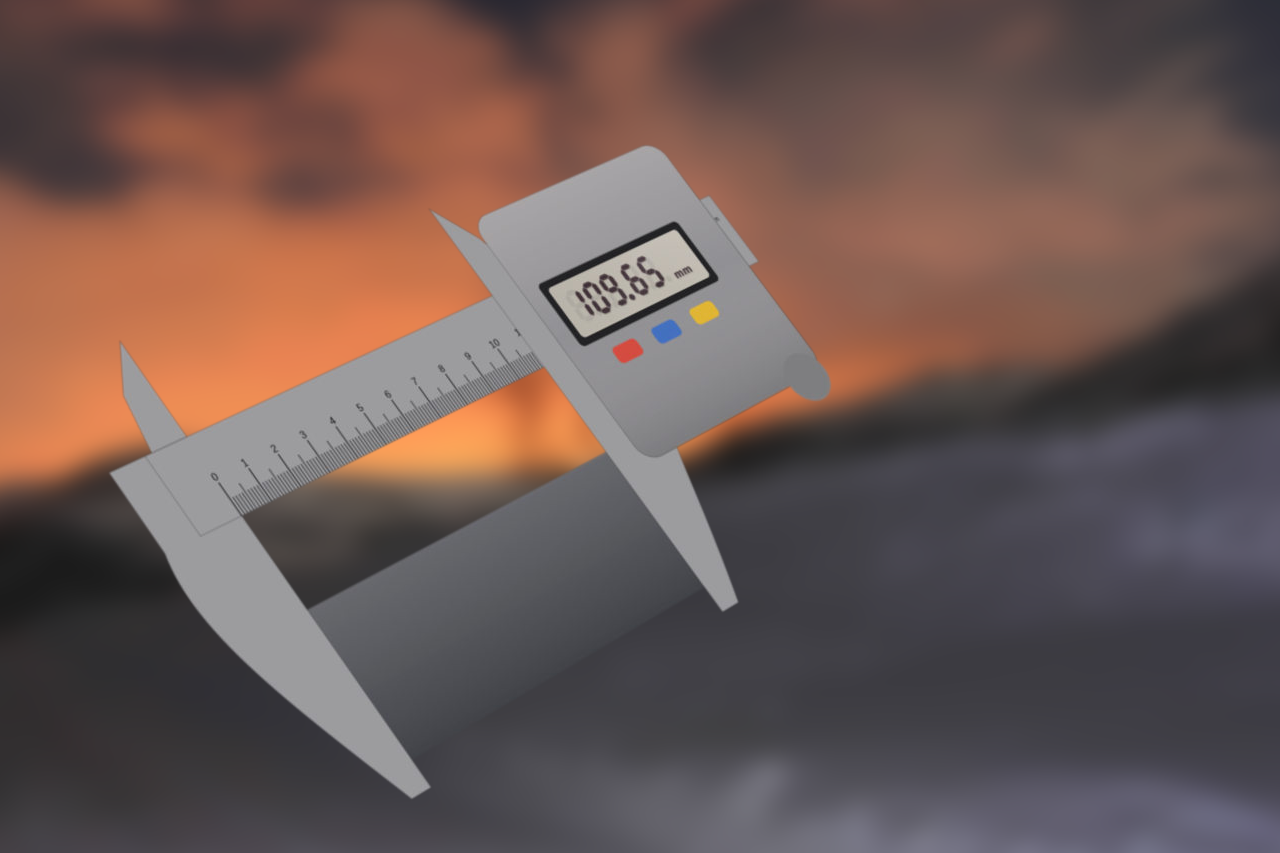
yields **109.65** mm
